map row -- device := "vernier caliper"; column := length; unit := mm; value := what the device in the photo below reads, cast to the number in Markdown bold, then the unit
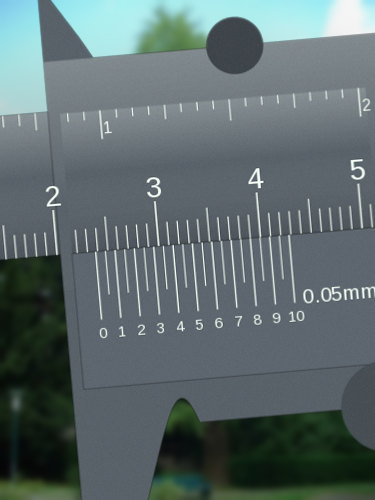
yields **23.8** mm
